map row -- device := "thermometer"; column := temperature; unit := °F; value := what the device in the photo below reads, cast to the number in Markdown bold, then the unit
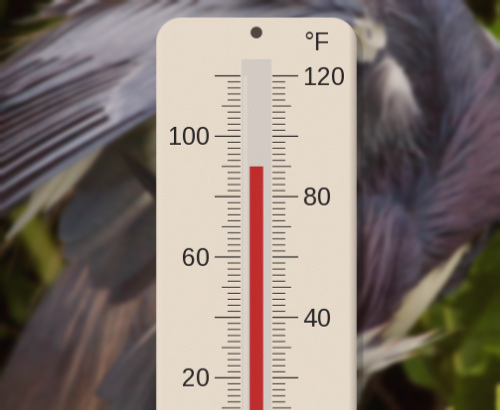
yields **90** °F
